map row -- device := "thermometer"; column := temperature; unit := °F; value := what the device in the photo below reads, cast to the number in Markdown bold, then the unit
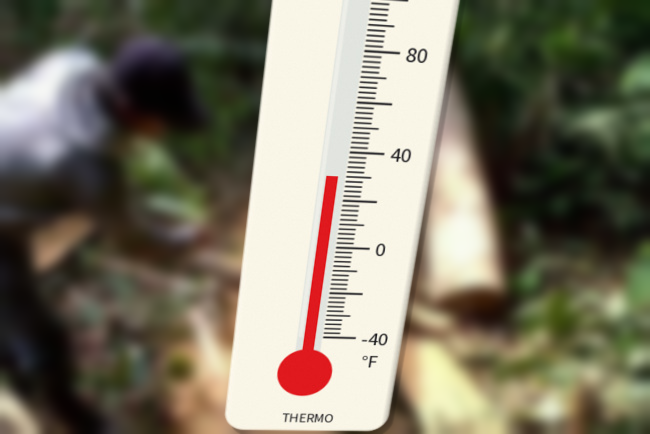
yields **30** °F
